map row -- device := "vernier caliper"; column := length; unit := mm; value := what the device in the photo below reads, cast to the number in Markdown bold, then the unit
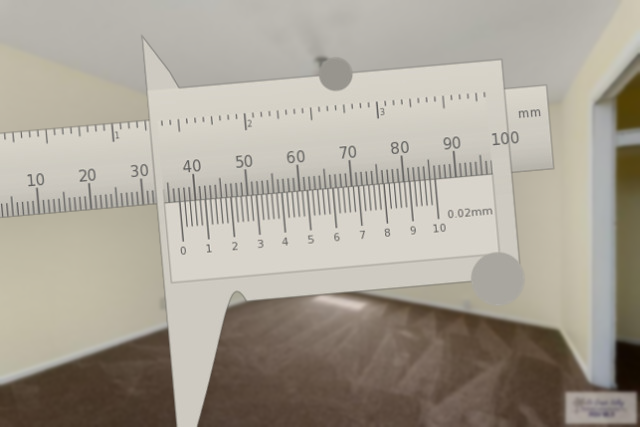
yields **37.0** mm
